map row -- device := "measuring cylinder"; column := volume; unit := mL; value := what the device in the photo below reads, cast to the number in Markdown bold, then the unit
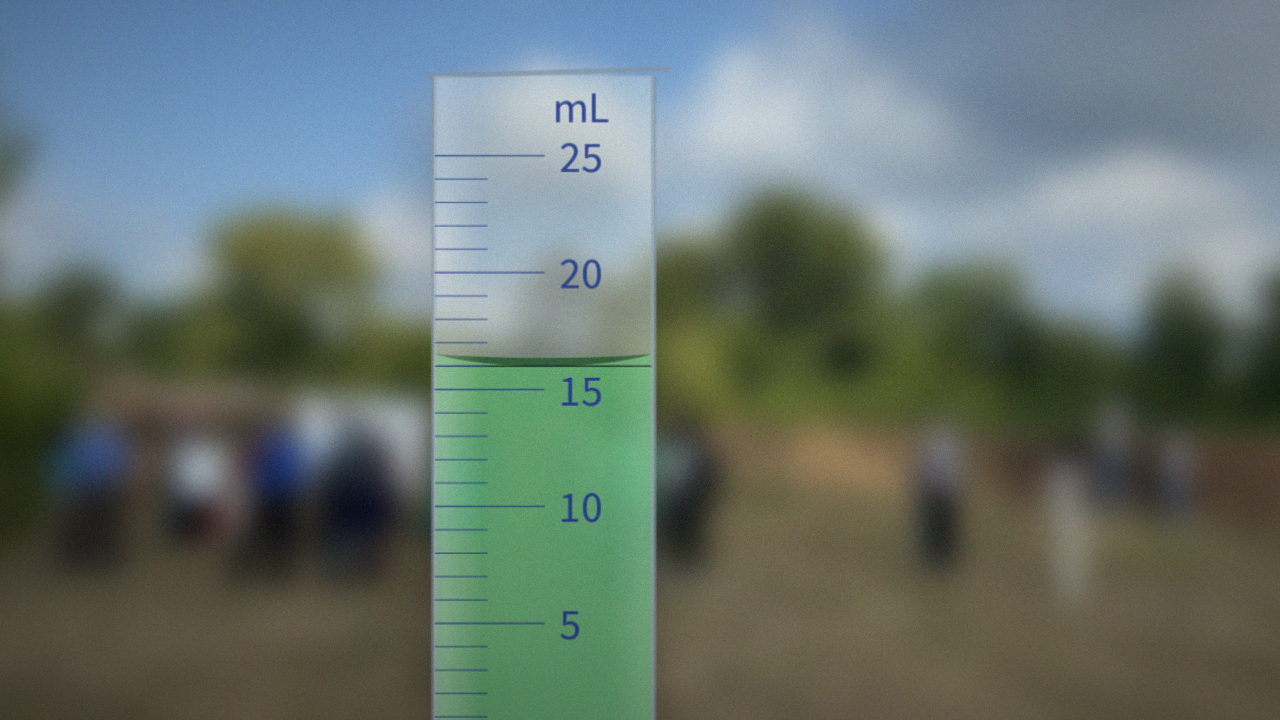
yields **16** mL
